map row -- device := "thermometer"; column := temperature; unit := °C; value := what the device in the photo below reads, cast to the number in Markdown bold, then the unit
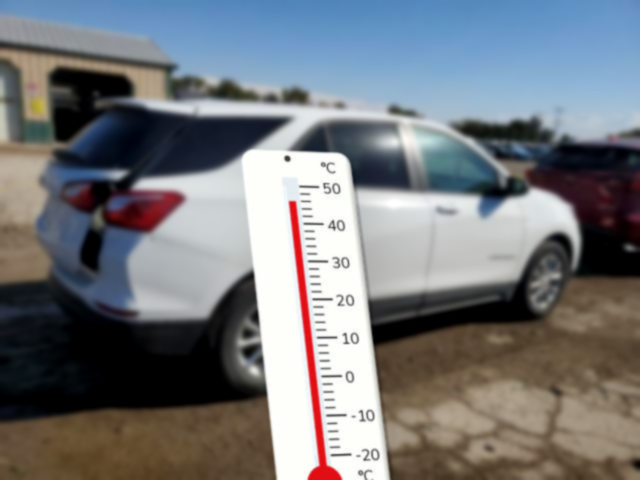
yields **46** °C
